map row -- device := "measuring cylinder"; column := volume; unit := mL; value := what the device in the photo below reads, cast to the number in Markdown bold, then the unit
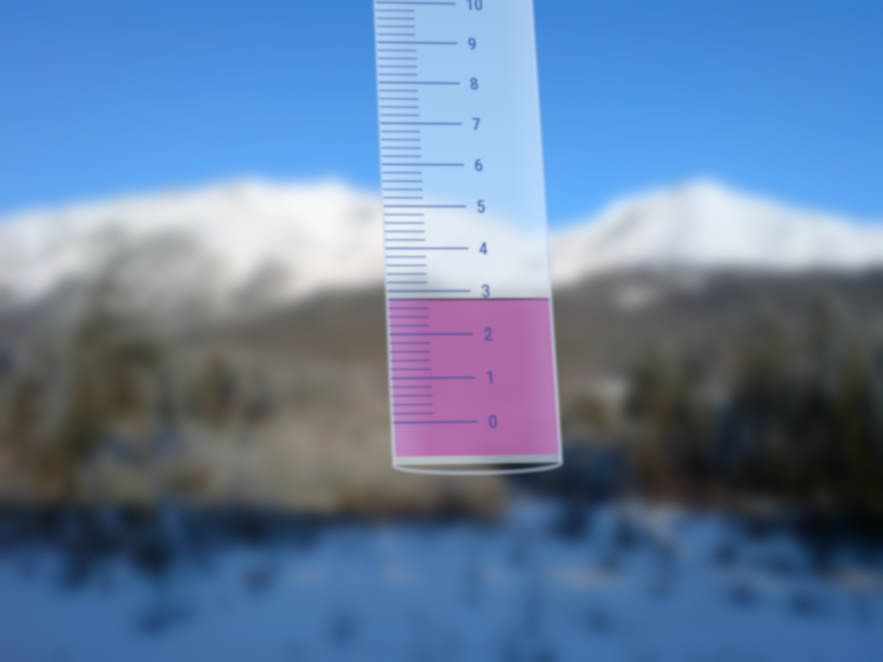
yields **2.8** mL
